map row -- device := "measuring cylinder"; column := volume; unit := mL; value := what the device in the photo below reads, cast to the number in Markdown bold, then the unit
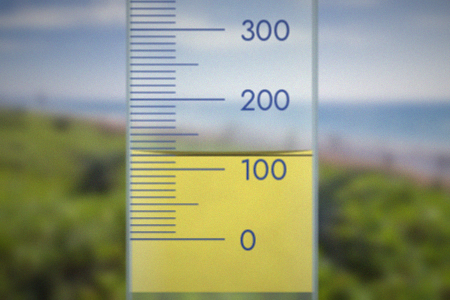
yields **120** mL
